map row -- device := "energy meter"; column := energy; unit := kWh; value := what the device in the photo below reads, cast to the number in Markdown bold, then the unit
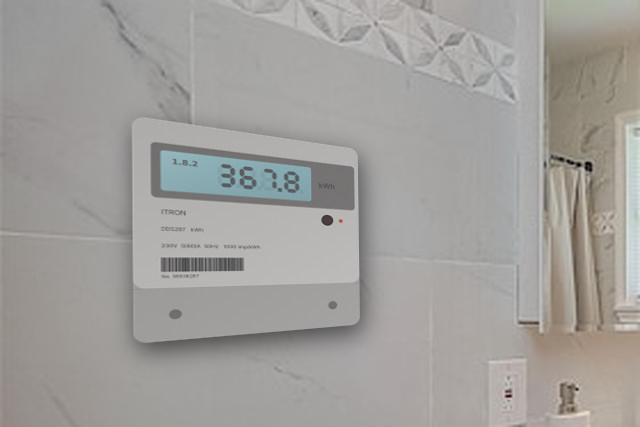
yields **367.8** kWh
